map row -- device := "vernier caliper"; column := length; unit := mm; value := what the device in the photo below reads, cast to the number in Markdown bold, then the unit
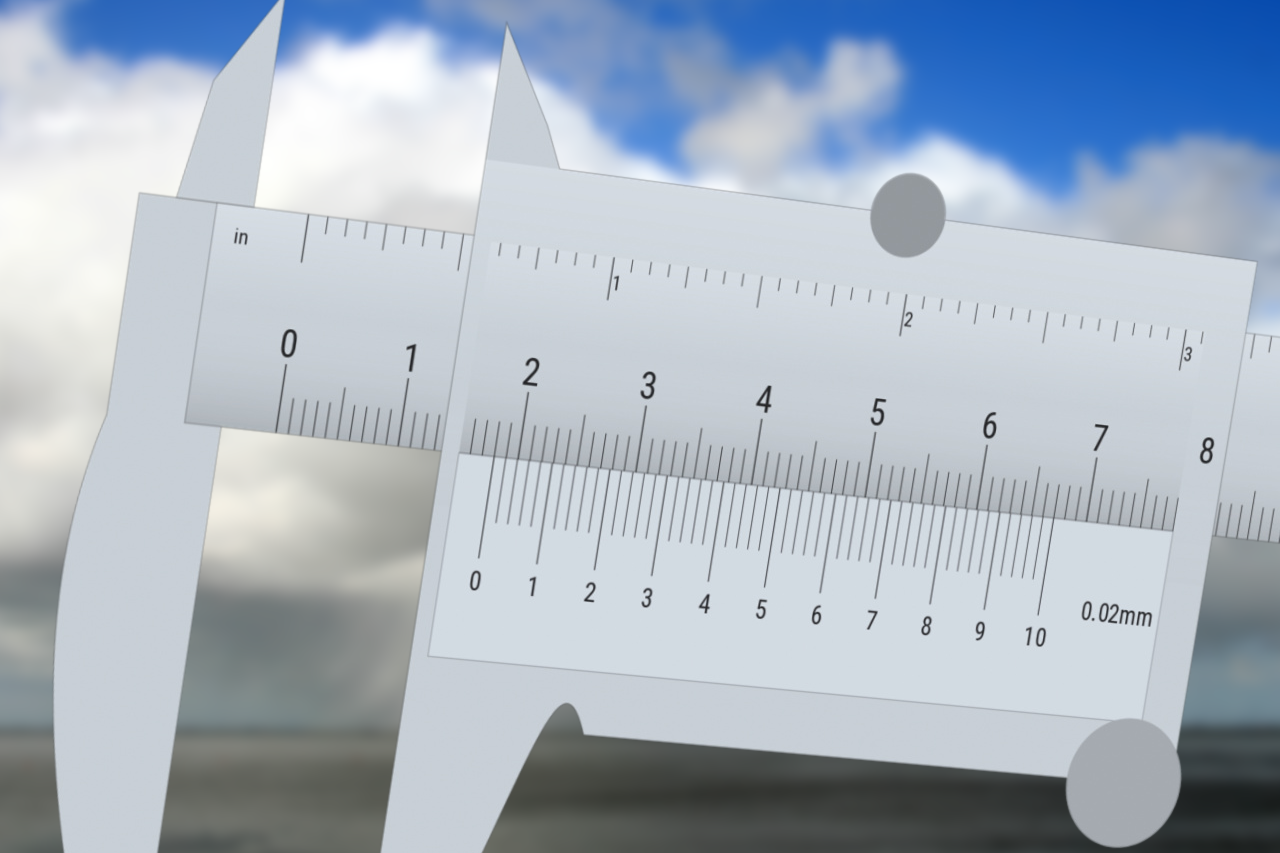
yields **18.0** mm
